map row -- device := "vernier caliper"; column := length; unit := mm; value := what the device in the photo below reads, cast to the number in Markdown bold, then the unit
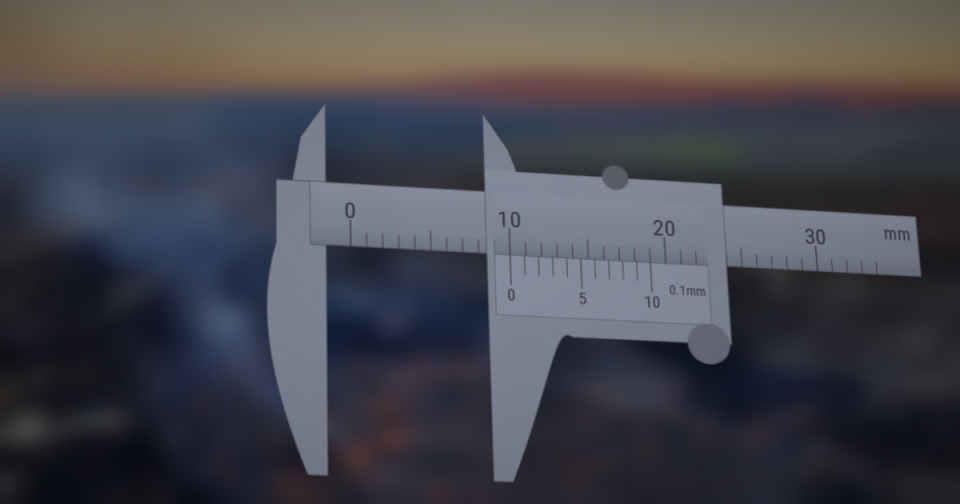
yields **10.0** mm
